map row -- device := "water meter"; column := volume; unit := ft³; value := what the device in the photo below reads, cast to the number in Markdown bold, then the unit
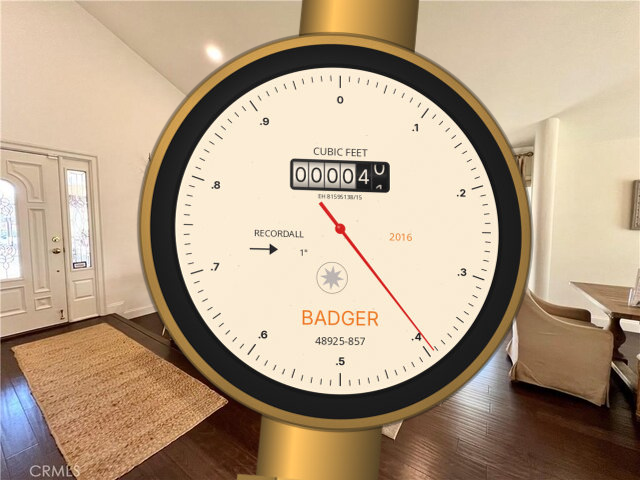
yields **40.39** ft³
